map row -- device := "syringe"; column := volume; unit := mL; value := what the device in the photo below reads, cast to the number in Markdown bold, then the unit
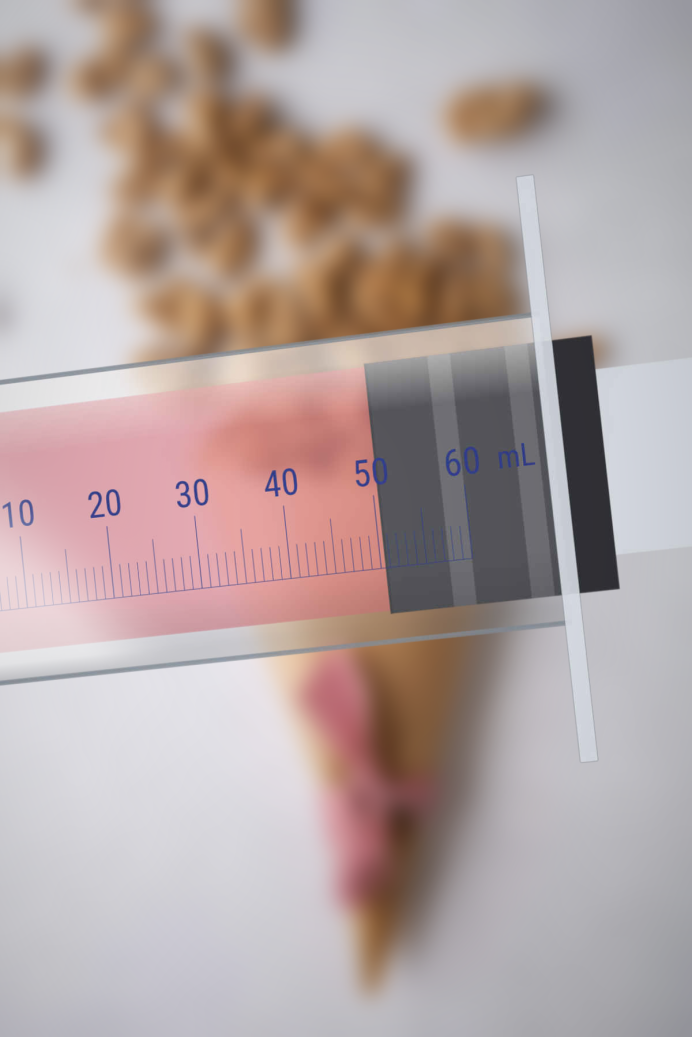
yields **50.5** mL
